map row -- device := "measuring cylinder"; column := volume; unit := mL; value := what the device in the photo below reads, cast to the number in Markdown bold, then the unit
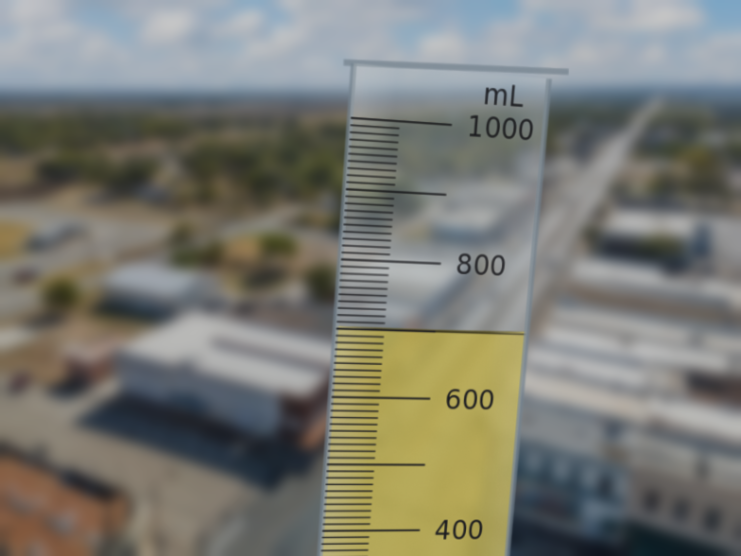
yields **700** mL
